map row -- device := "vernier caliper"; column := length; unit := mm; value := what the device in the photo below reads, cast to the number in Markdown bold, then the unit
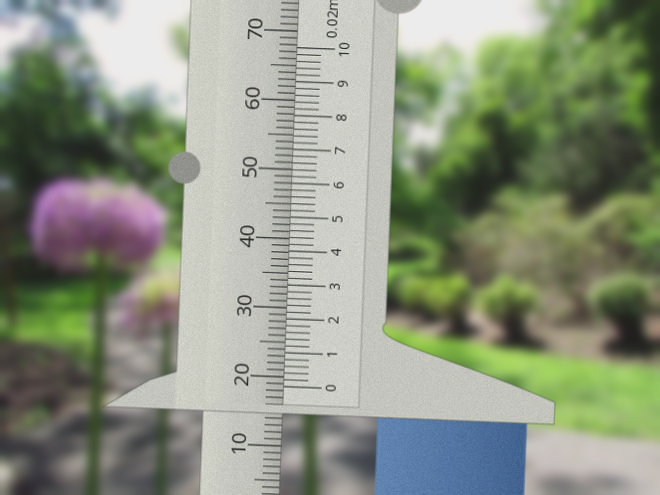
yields **18.6** mm
